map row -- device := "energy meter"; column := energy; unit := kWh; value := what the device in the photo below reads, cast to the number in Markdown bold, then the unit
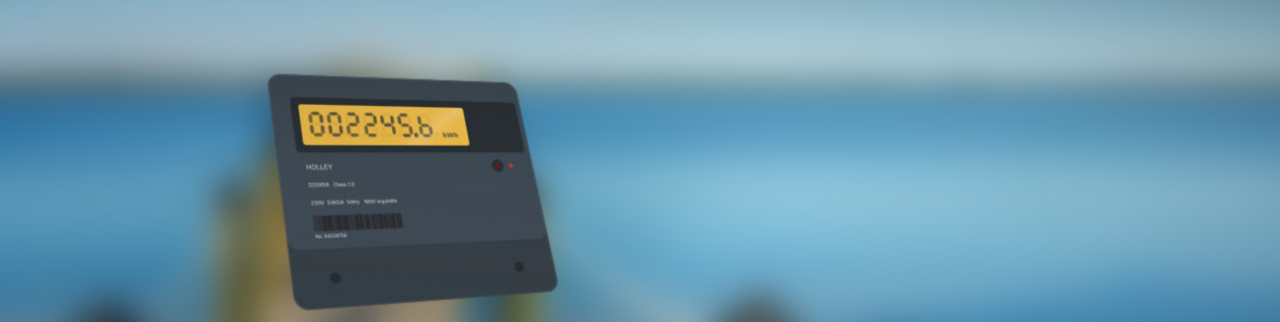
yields **2245.6** kWh
